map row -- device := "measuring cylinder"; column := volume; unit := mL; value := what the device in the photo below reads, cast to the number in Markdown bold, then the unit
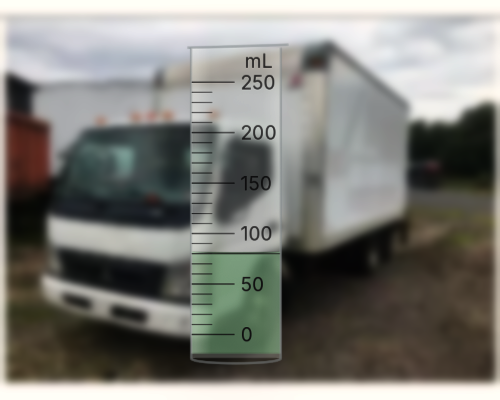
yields **80** mL
